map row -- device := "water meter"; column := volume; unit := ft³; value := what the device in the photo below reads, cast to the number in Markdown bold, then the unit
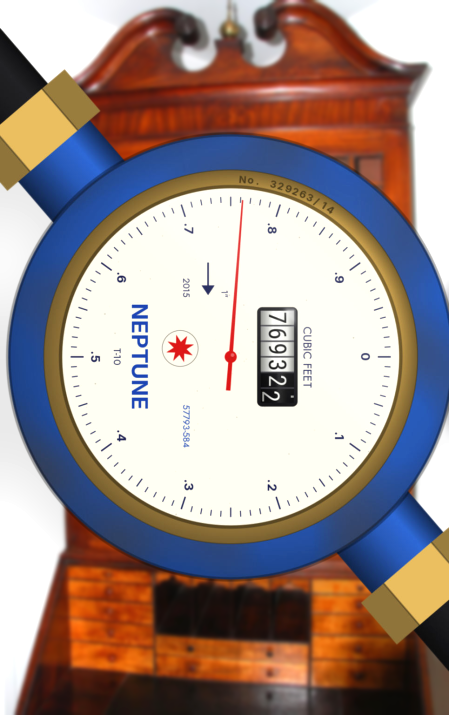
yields **769321.76** ft³
